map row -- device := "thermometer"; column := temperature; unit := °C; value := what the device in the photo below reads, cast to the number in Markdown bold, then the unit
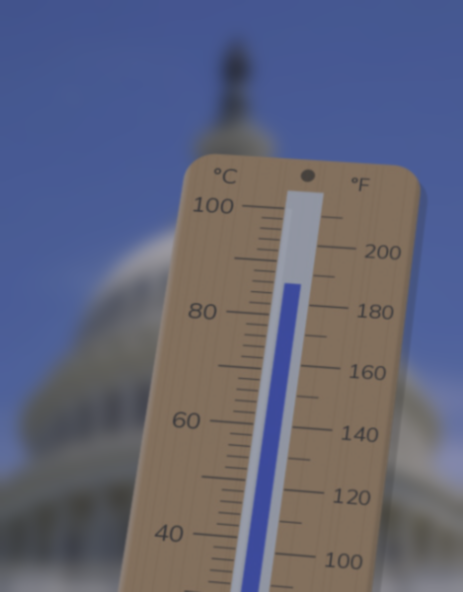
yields **86** °C
